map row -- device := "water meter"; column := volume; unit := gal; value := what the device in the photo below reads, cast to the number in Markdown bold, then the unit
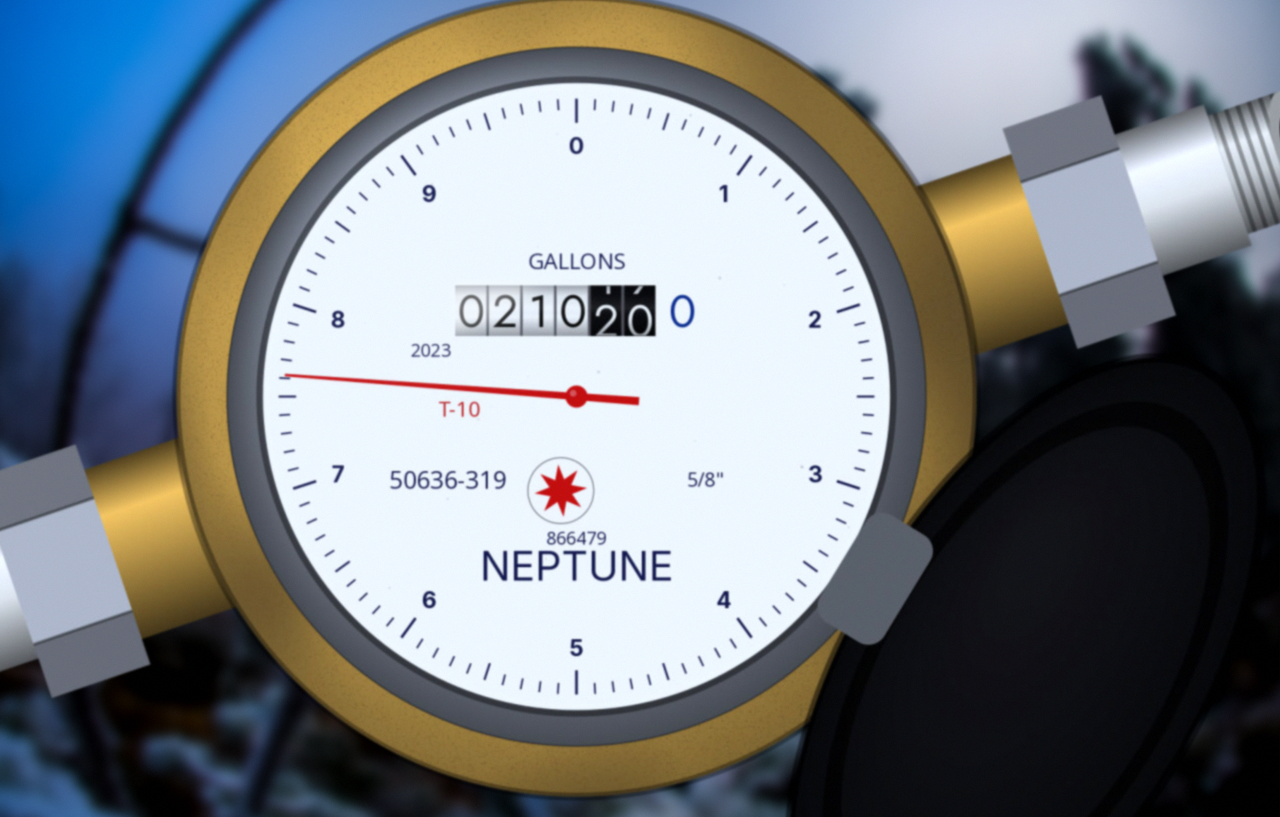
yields **210197.6** gal
